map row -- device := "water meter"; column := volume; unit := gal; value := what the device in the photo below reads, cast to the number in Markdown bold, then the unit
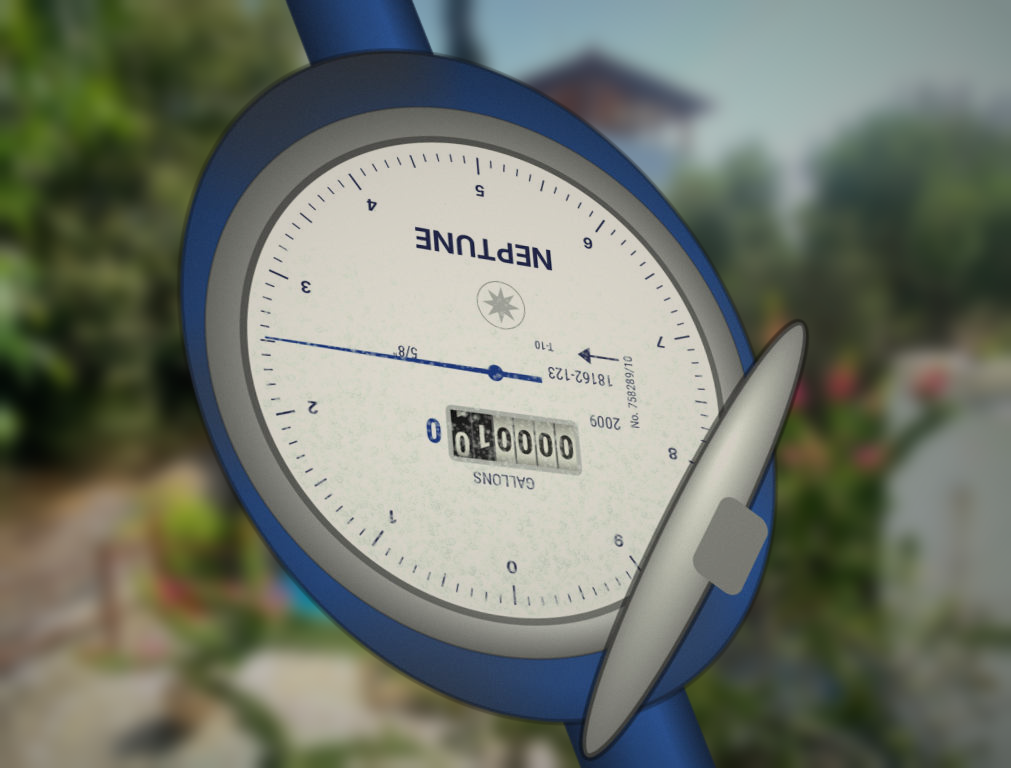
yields **102.5** gal
